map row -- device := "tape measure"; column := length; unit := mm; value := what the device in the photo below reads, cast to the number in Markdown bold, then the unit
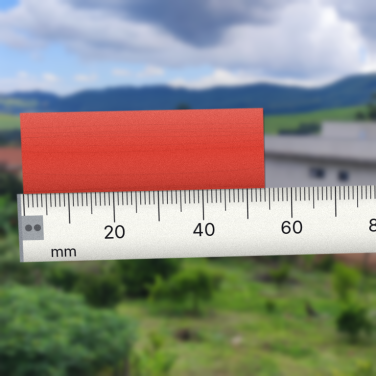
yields **54** mm
